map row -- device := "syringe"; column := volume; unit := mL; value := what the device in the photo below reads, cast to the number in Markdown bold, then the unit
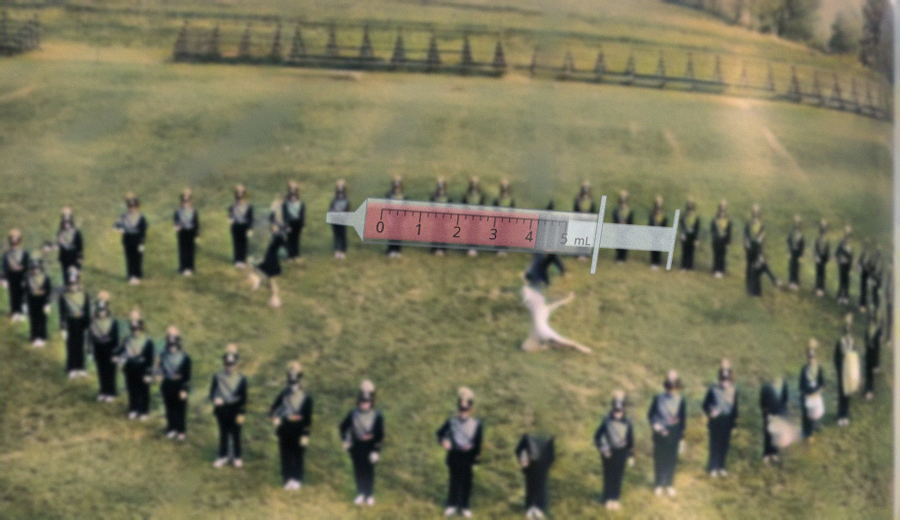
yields **4.2** mL
